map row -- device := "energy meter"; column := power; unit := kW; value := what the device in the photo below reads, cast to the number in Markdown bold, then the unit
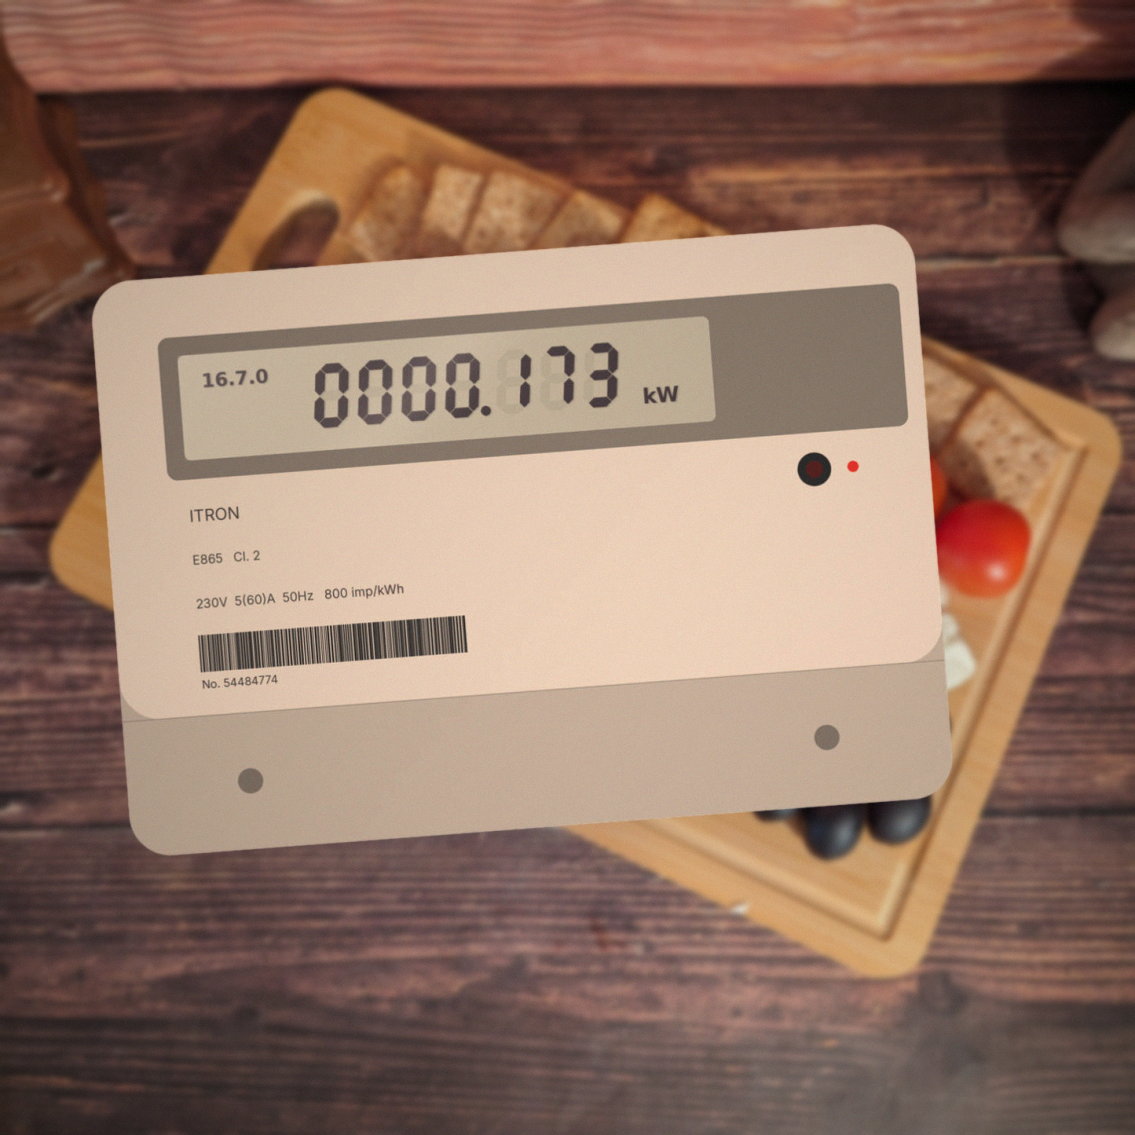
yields **0.173** kW
